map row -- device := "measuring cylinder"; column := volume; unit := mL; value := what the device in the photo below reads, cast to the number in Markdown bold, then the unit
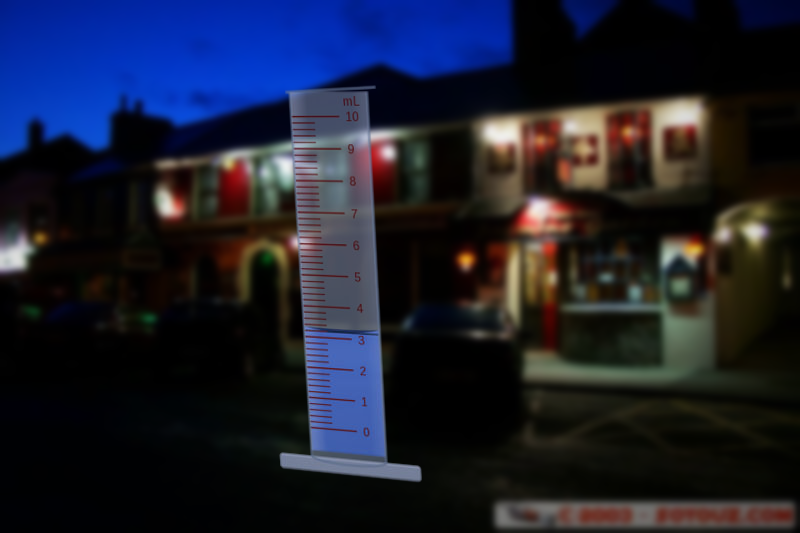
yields **3.2** mL
